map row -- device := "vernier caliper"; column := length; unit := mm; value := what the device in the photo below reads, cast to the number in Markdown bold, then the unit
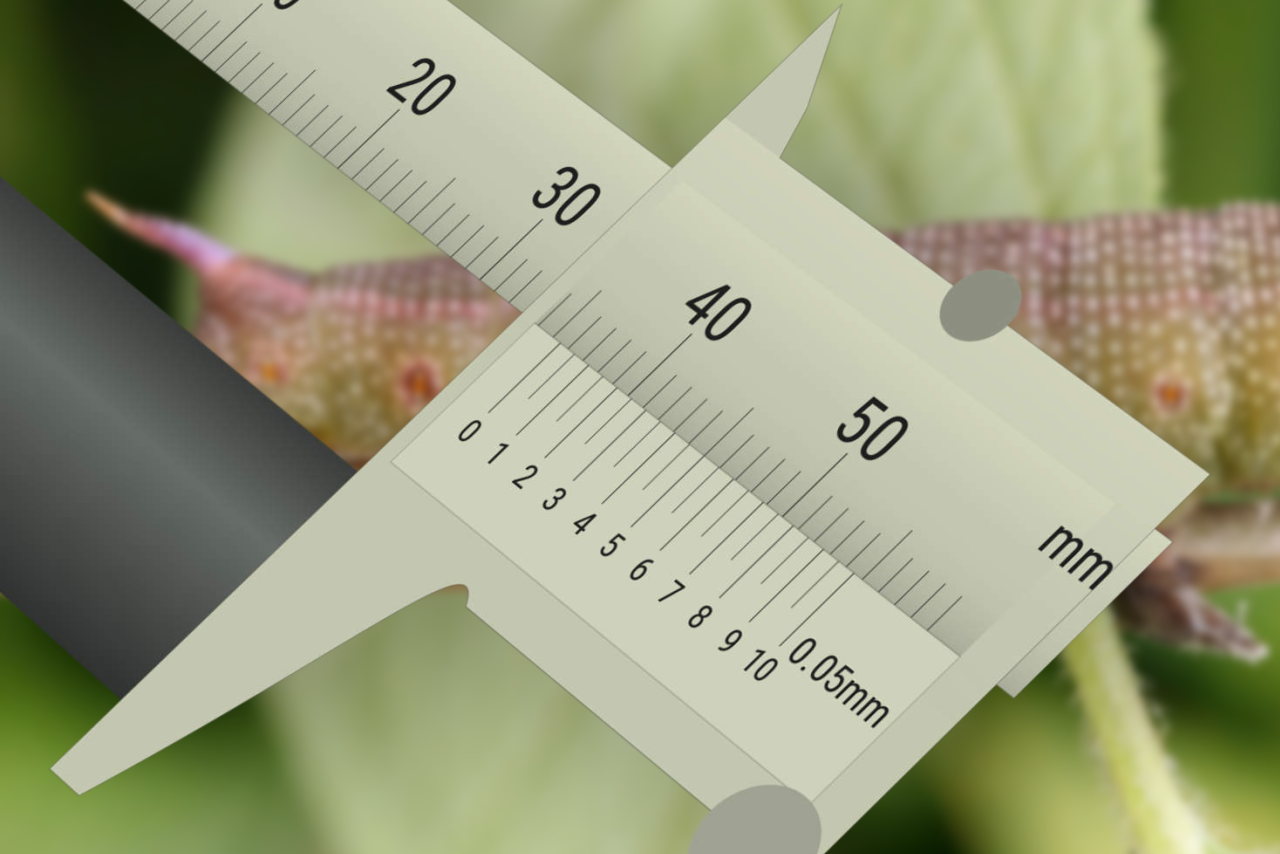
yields **35.5** mm
